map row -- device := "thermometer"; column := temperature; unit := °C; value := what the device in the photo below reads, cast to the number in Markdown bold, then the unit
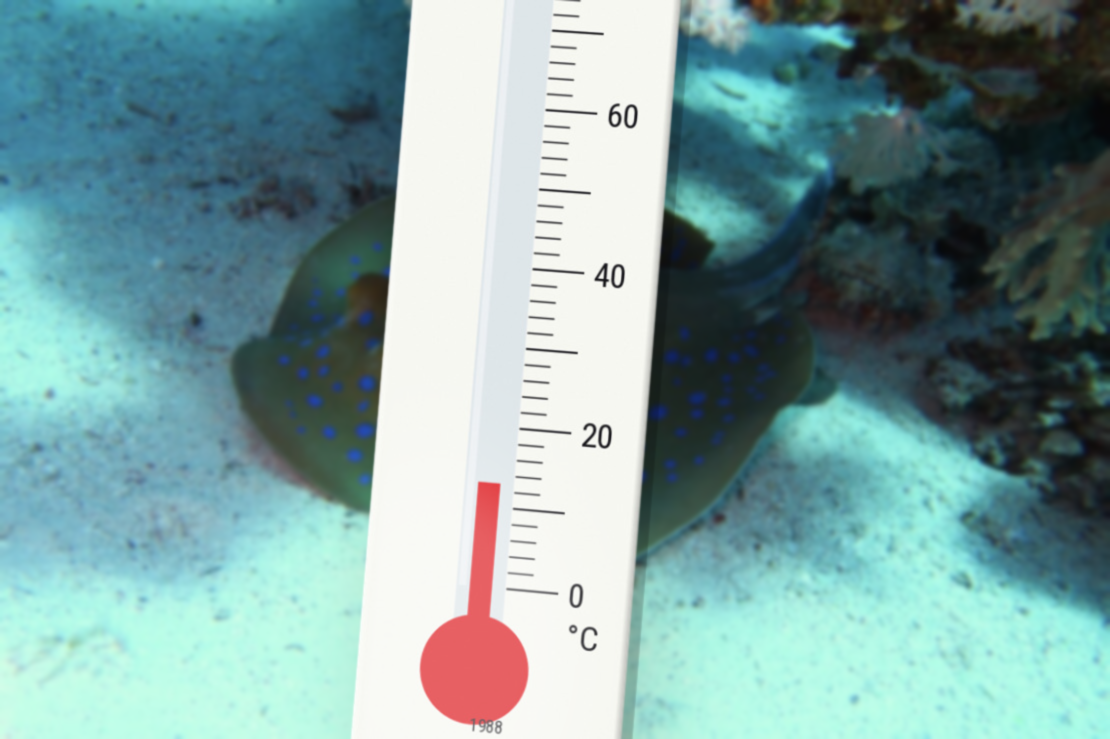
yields **13** °C
